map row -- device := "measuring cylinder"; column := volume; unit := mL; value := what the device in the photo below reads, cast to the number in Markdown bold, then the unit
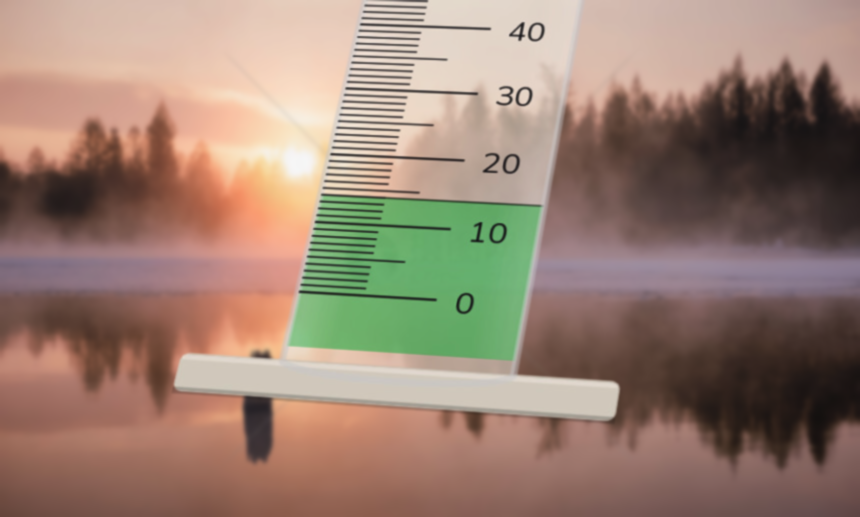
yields **14** mL
